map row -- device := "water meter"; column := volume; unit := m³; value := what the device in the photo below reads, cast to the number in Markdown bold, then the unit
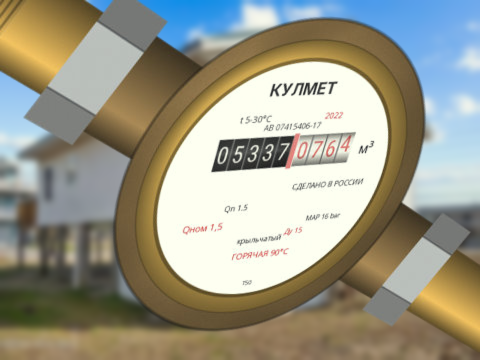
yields **5337.0764** m³
